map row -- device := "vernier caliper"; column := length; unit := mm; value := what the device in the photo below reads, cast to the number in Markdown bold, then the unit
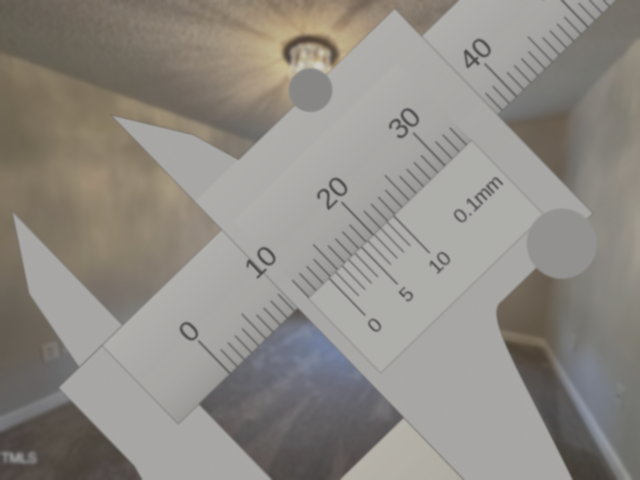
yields **13.8** mm
